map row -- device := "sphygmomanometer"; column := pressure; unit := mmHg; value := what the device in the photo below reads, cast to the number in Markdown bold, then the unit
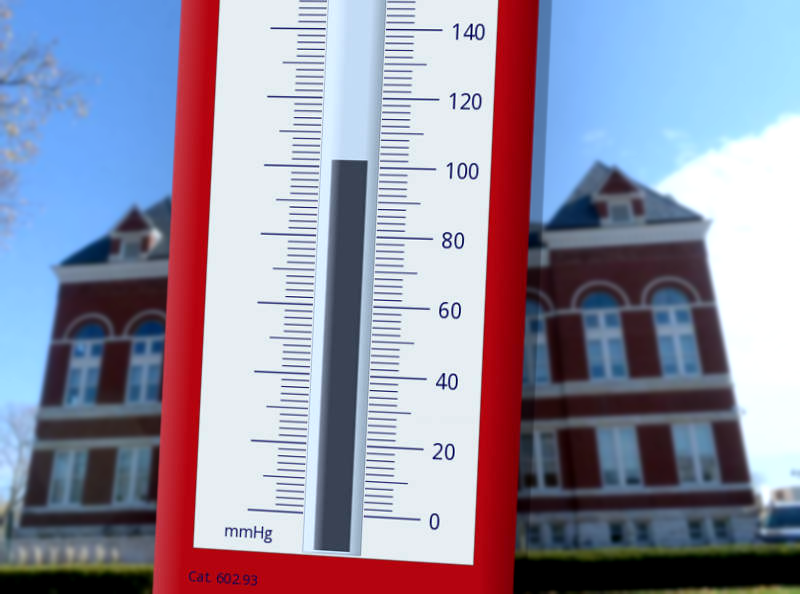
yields **102** mmHg
